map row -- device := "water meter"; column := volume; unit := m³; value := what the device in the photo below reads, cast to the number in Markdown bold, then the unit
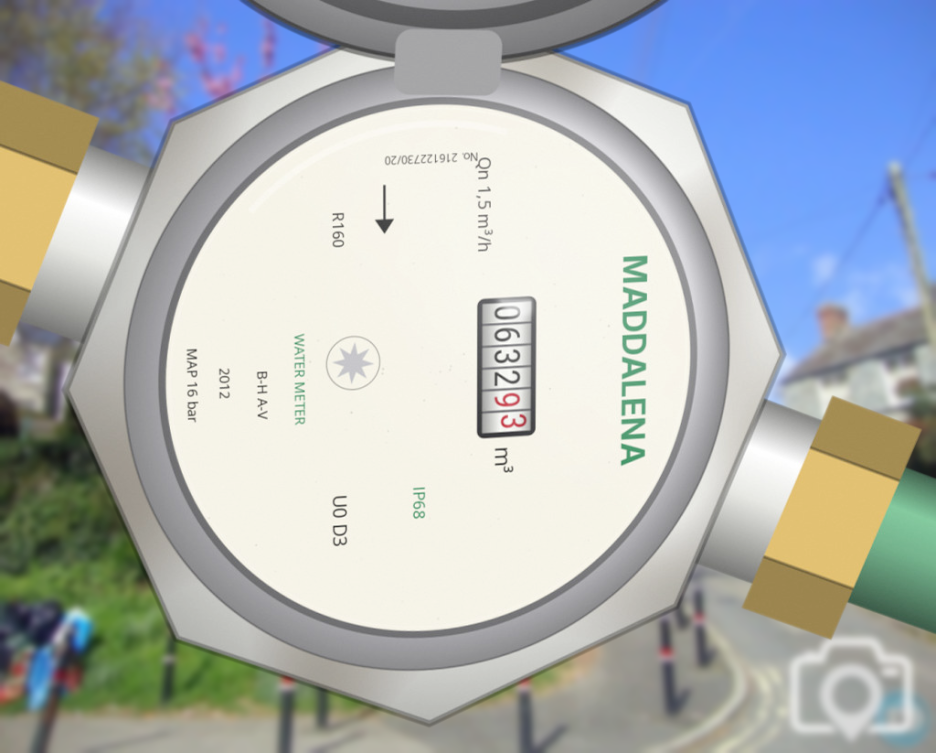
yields **632.93** m³
